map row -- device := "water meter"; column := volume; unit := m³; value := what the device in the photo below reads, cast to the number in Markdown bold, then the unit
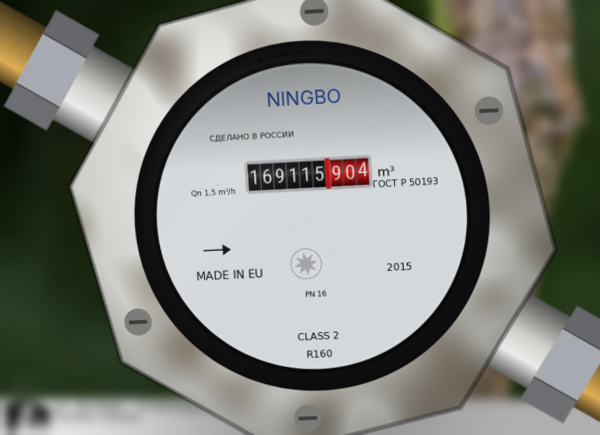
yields **169115.904** m³
